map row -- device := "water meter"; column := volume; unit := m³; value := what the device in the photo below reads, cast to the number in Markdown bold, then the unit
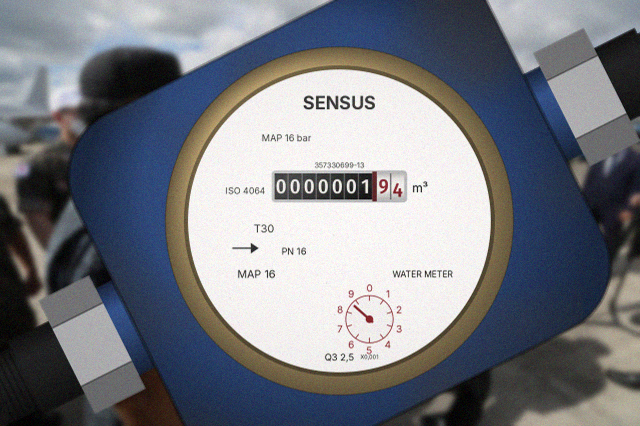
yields **1.938** m³
